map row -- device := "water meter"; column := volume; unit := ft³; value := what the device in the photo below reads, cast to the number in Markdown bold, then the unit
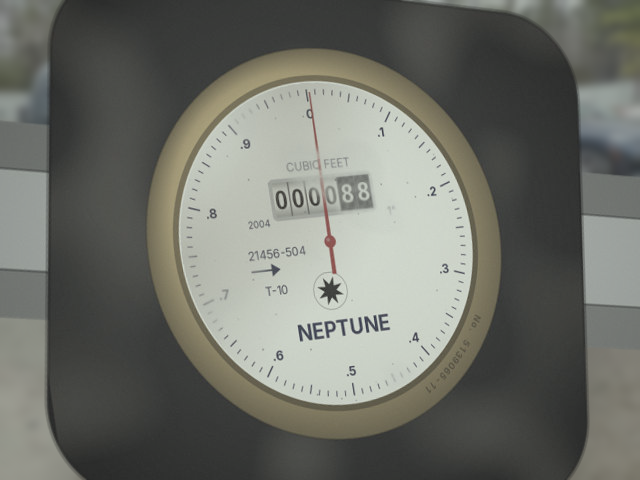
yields **88.00** ft³
